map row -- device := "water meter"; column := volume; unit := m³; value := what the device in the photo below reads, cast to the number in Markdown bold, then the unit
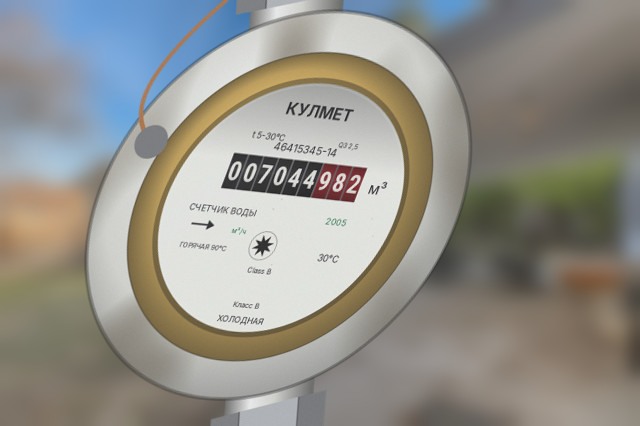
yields **7044.982** m³
